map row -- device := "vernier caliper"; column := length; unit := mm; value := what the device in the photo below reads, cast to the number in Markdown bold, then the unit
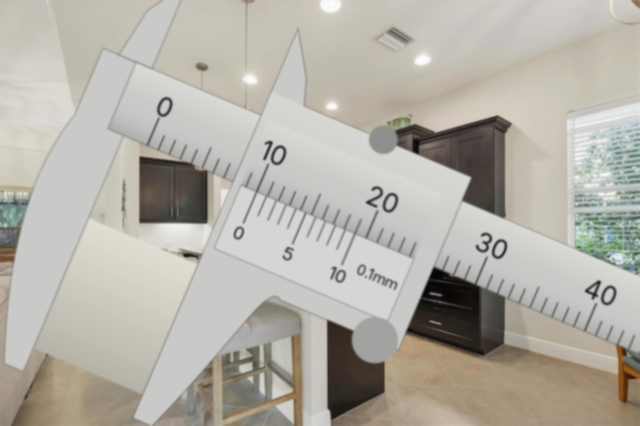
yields **10.0** mm
